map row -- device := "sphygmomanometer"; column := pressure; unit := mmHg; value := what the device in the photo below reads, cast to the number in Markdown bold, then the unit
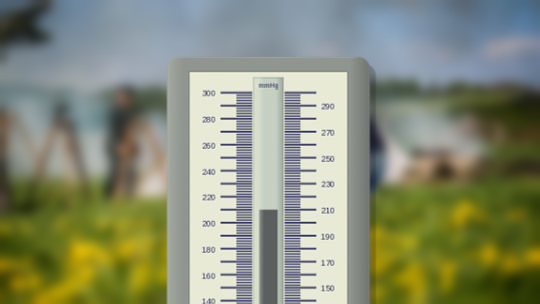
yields **210** mmHg
